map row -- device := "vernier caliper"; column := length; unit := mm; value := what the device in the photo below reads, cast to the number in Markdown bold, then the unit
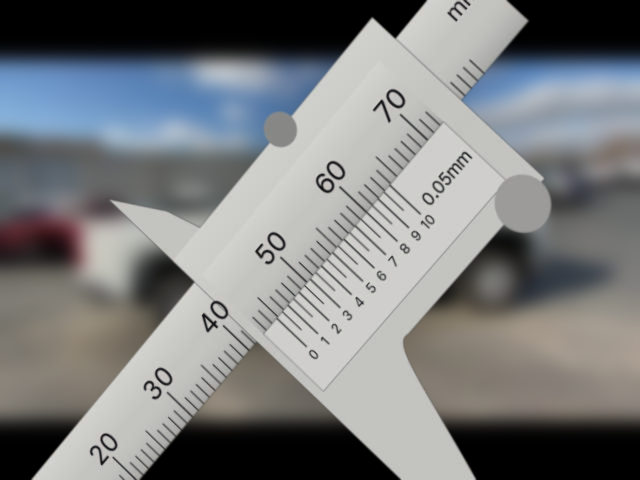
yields **44.8** mm
